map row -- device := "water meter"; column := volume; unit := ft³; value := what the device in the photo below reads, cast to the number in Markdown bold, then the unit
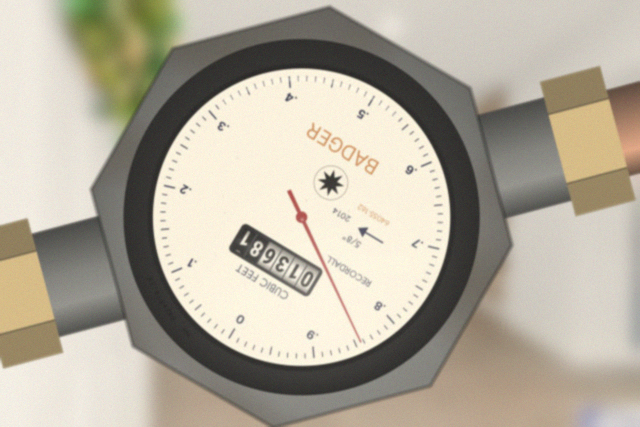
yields **13680.84** ft³
